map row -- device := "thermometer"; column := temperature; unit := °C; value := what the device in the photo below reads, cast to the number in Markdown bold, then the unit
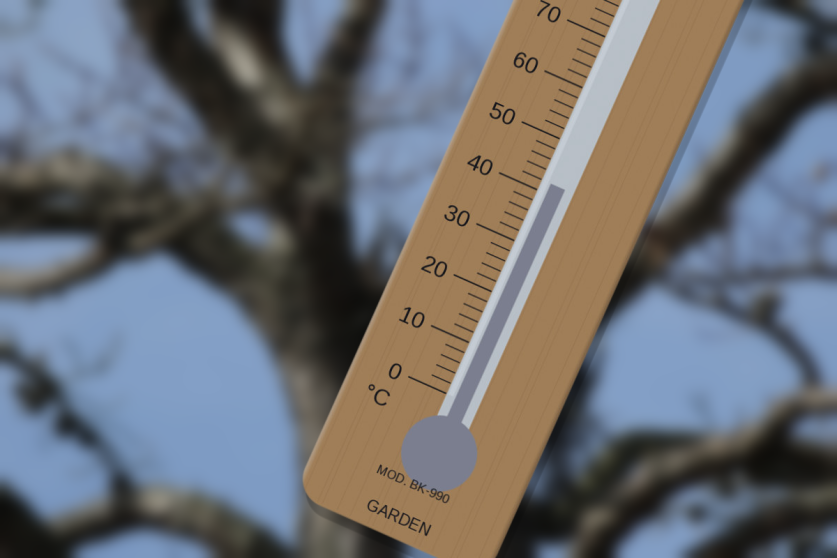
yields **42** °C
